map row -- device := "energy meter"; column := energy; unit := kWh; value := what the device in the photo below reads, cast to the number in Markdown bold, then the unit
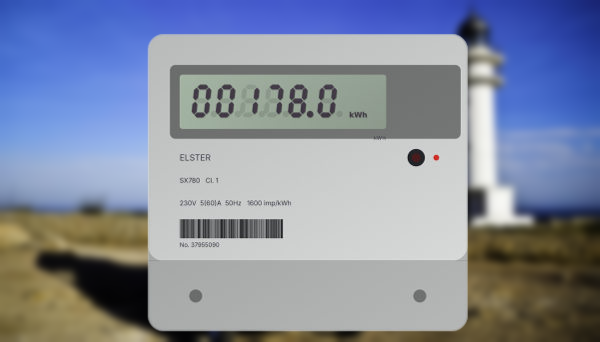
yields **178.0** kWh
